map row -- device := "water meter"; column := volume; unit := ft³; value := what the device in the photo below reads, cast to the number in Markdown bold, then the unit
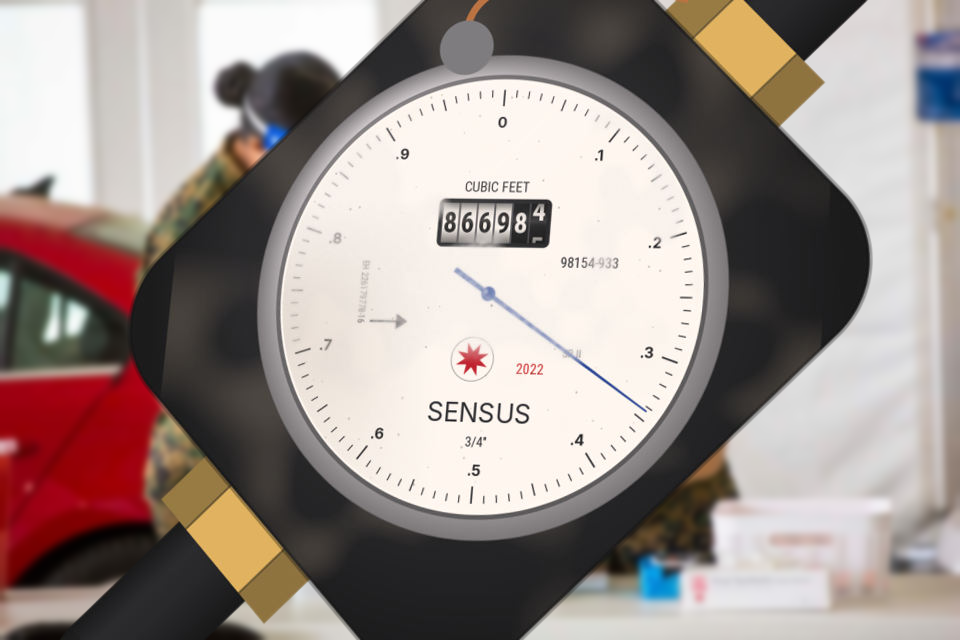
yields **866984.34** ft³
